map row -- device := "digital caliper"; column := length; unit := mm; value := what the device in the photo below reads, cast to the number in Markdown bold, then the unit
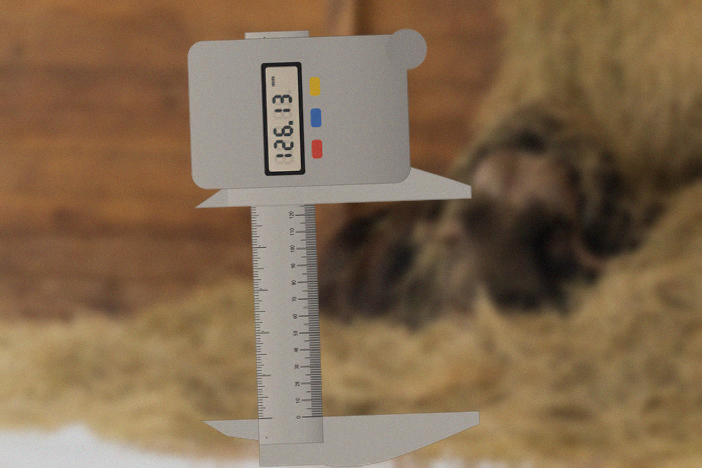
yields **126.13** mm
